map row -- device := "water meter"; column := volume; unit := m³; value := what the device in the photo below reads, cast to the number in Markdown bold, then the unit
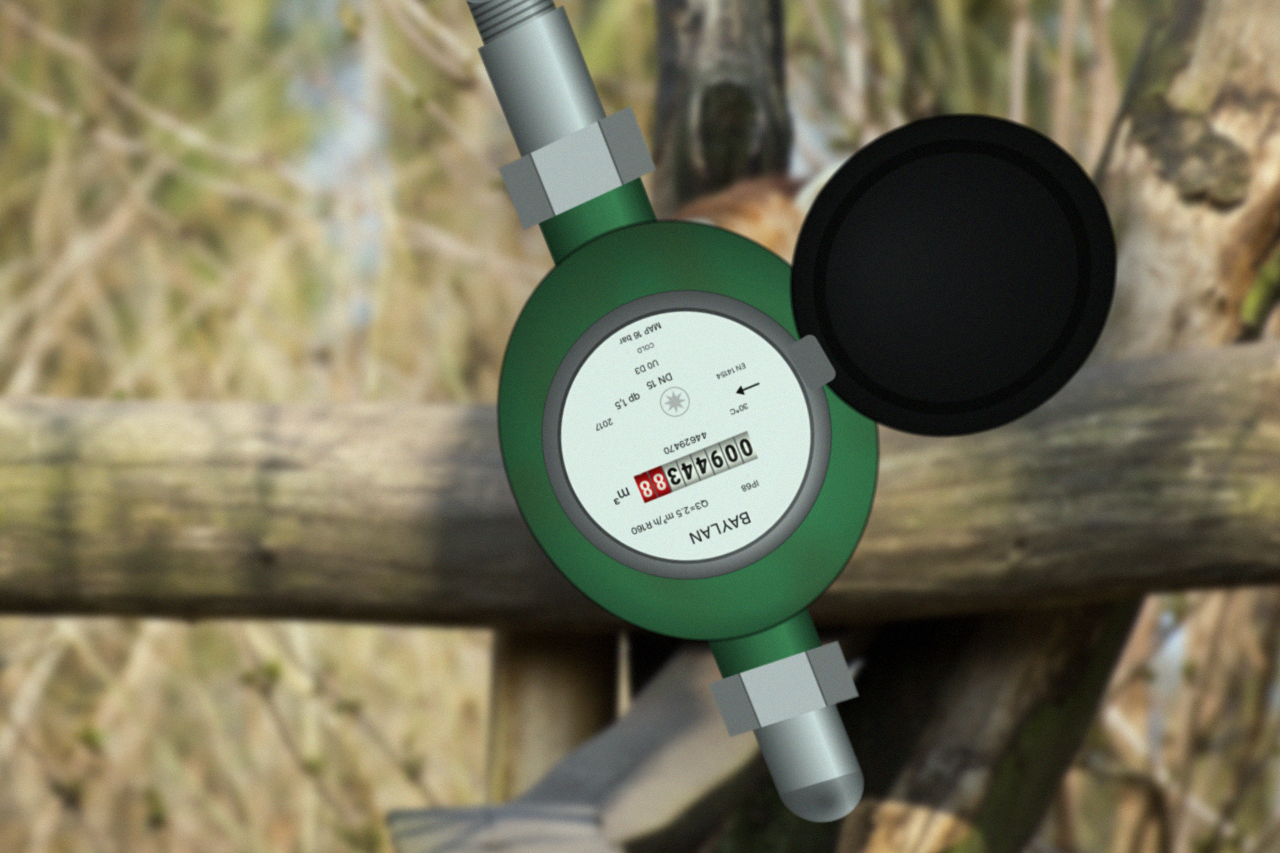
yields **9443.88** m³
